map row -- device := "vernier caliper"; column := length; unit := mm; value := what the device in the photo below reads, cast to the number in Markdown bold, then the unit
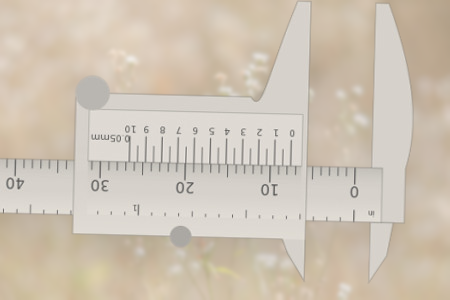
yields **7.6** mm
